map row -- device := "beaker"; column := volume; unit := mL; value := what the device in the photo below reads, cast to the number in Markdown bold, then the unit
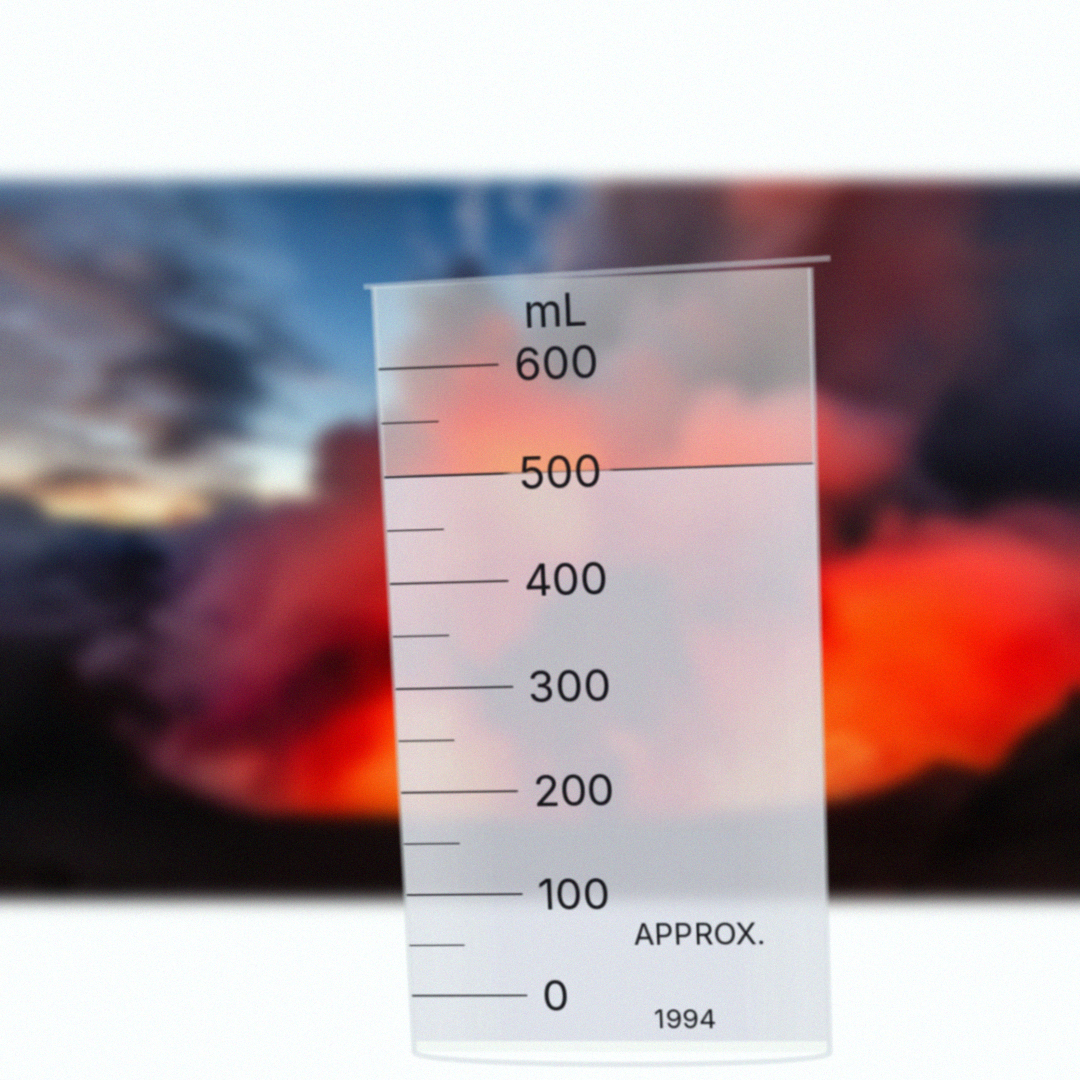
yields **500** mL
